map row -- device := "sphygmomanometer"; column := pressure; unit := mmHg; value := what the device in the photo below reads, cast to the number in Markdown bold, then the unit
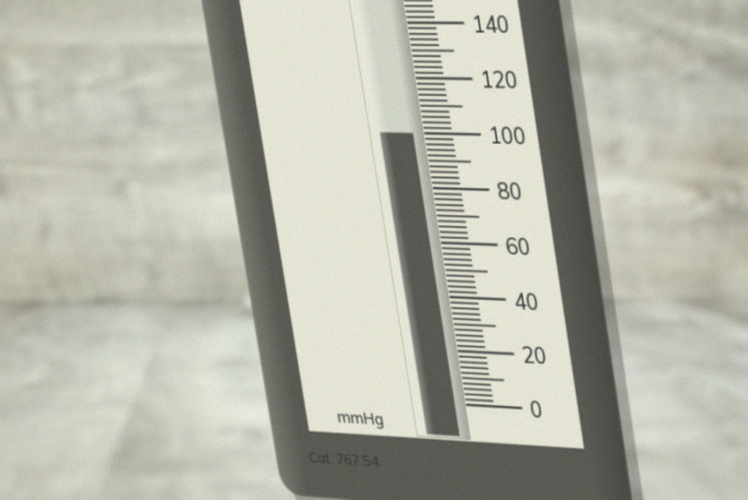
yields **100** mmHg
